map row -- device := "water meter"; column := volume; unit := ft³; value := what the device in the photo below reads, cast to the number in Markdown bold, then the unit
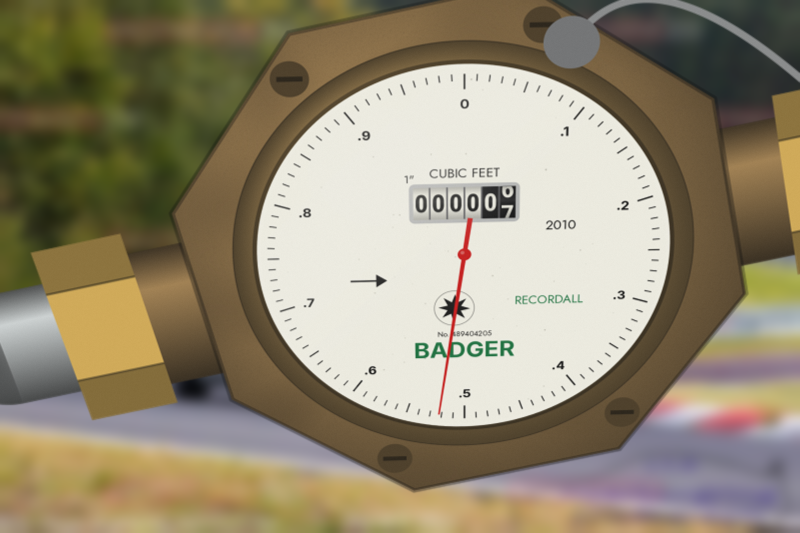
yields **6.52** ft³
